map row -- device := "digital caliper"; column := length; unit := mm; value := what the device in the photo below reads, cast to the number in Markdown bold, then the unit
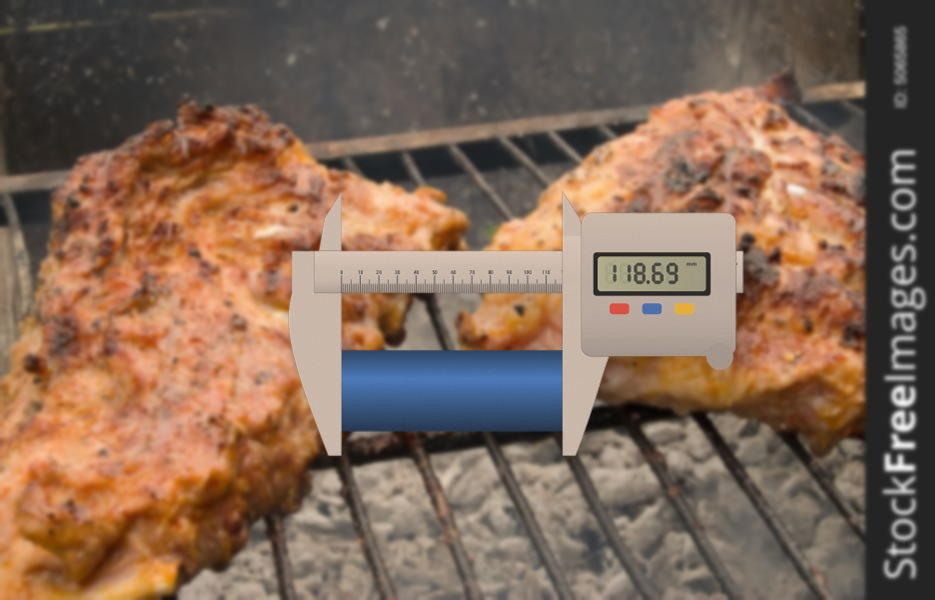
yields **118.69** mm
